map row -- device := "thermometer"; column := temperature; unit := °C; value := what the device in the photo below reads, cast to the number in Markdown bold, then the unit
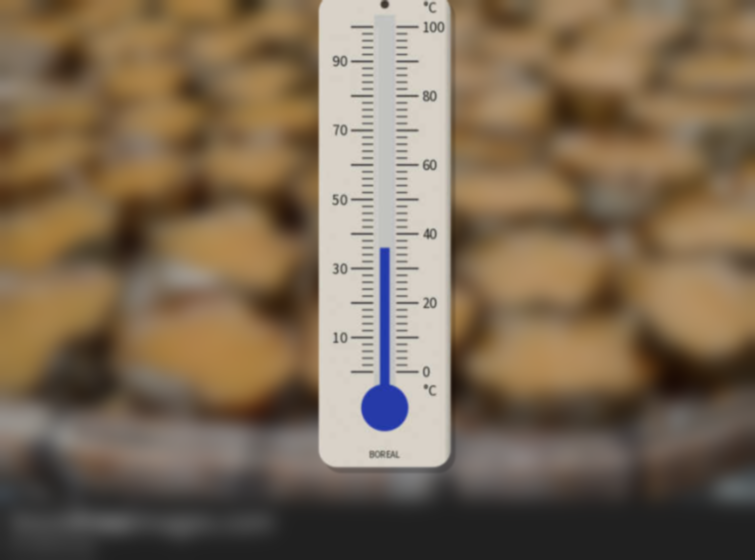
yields **36** °C
